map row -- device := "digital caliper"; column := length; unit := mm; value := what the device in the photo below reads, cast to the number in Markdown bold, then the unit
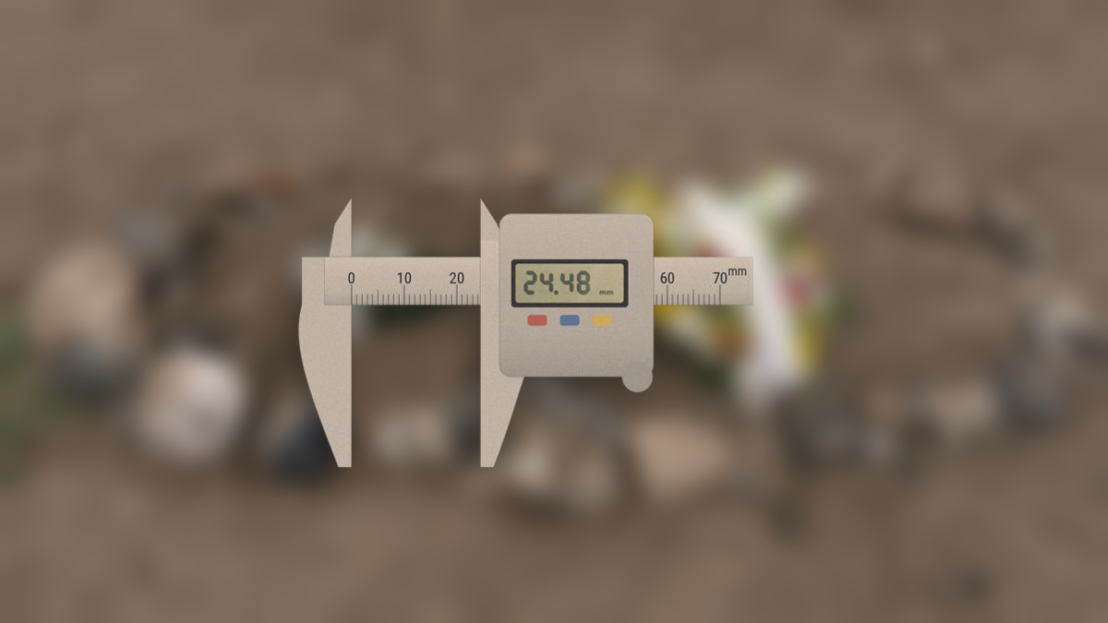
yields **24.48** mm
